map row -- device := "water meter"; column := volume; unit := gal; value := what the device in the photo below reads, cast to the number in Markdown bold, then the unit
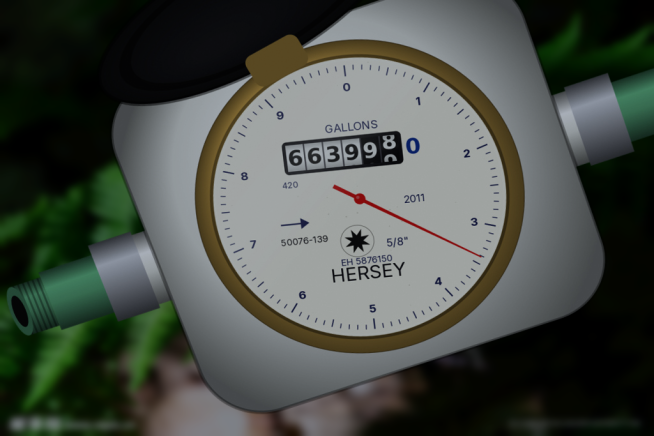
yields **6639983.4** gal
